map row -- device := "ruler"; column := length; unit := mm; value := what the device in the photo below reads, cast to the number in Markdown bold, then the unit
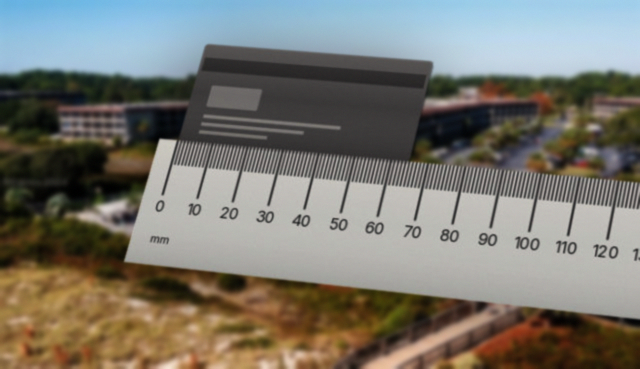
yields **65** mm
